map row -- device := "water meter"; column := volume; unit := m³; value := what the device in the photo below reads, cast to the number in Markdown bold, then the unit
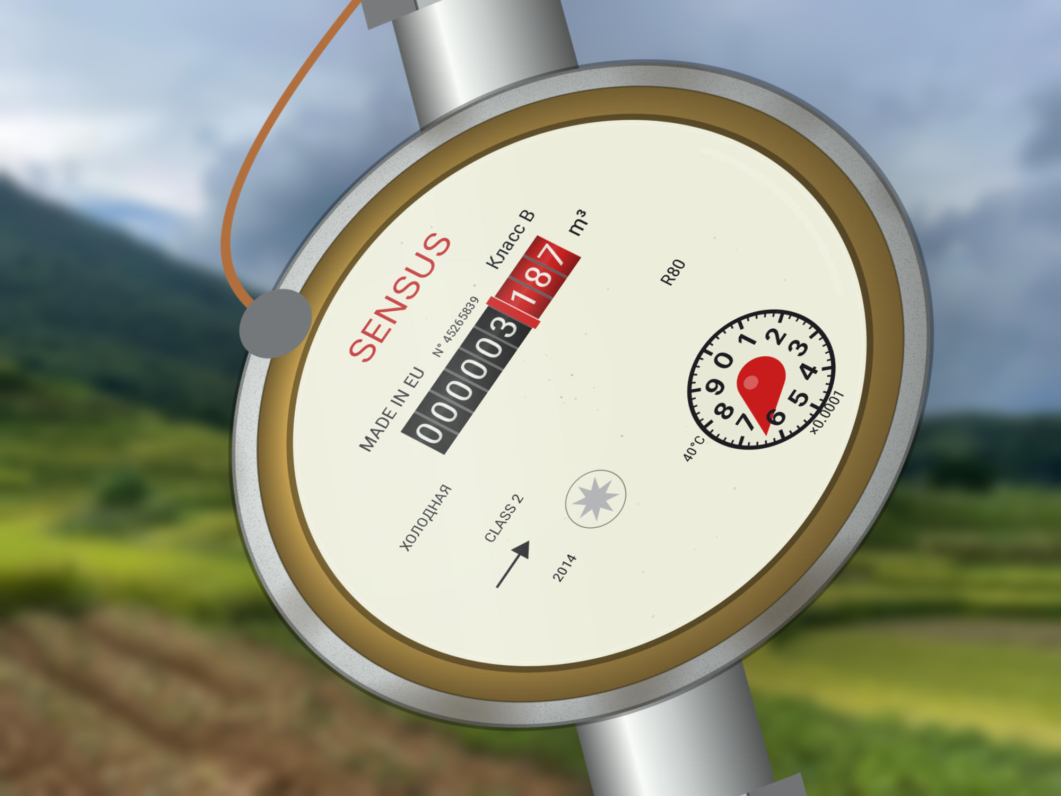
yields **3.1876** m³
